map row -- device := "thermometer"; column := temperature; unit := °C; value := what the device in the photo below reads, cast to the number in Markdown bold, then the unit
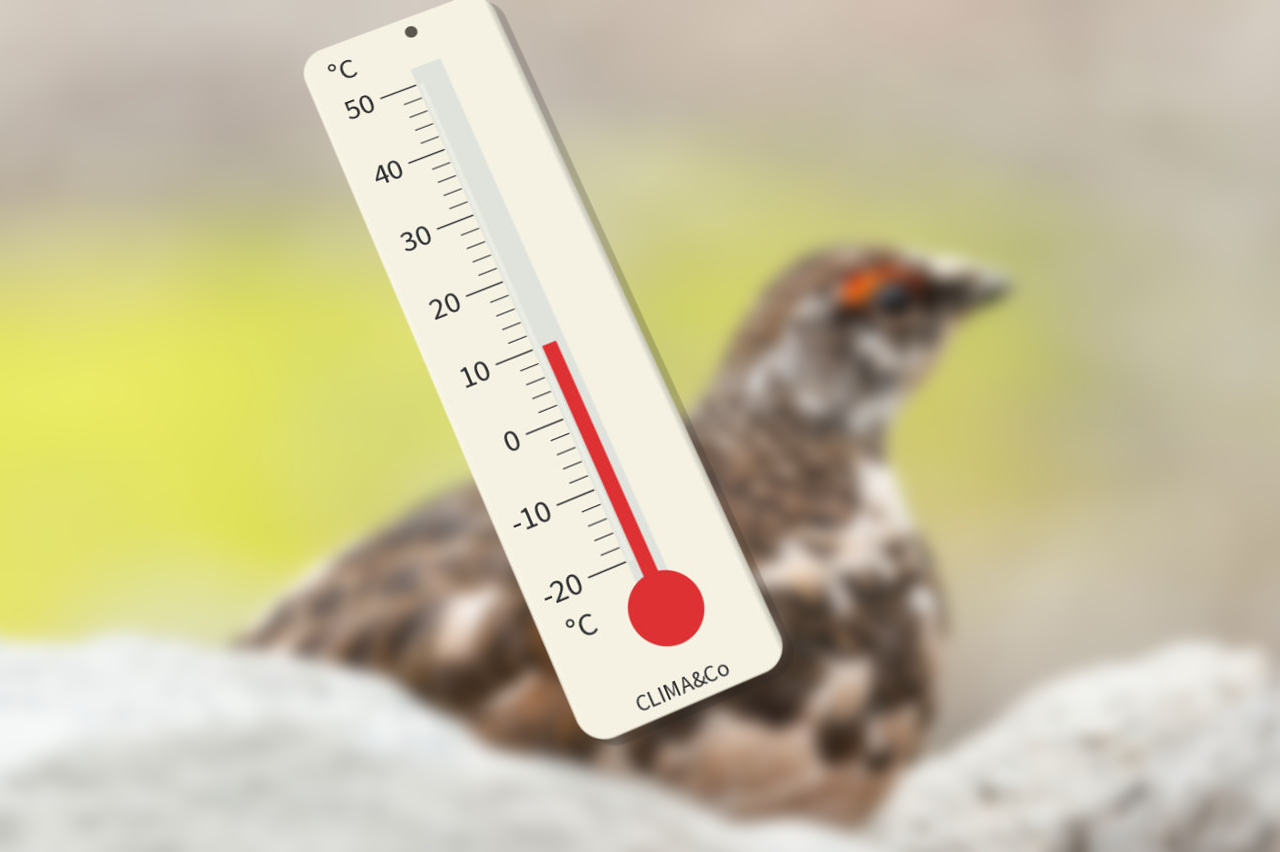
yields **10** °C
